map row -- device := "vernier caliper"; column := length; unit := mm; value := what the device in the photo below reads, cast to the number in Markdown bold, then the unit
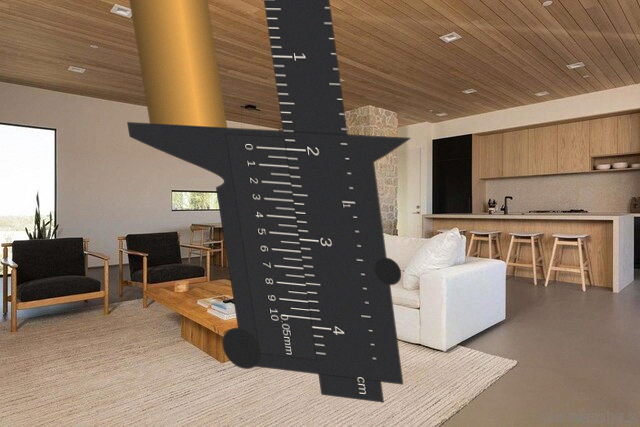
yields **20.0** mm
